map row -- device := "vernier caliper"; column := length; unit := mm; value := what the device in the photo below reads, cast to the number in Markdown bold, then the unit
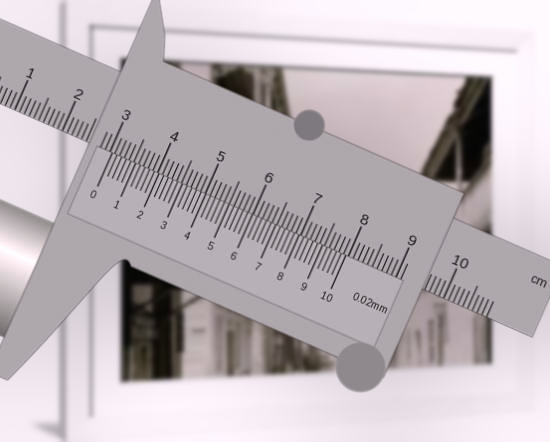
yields **30.5** mm
